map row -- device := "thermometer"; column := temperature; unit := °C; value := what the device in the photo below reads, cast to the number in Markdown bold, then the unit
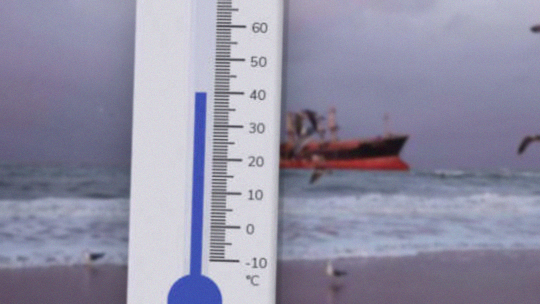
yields **40** °C
